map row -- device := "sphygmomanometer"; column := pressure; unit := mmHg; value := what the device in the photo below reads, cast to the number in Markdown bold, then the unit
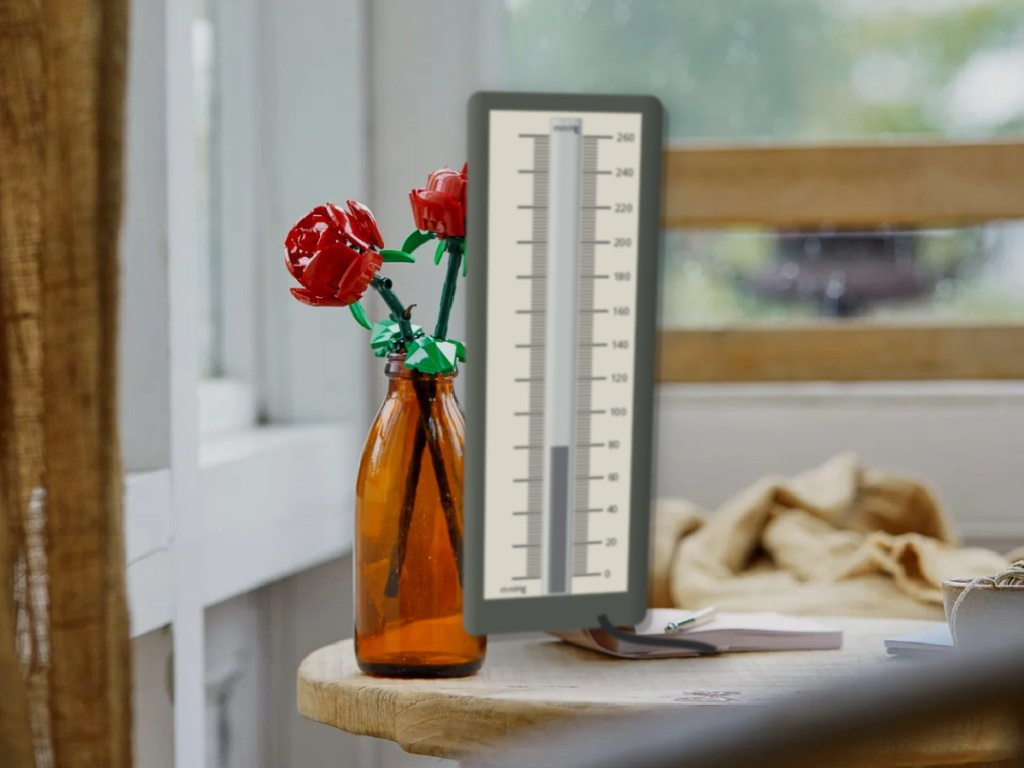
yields **80** mmHg
